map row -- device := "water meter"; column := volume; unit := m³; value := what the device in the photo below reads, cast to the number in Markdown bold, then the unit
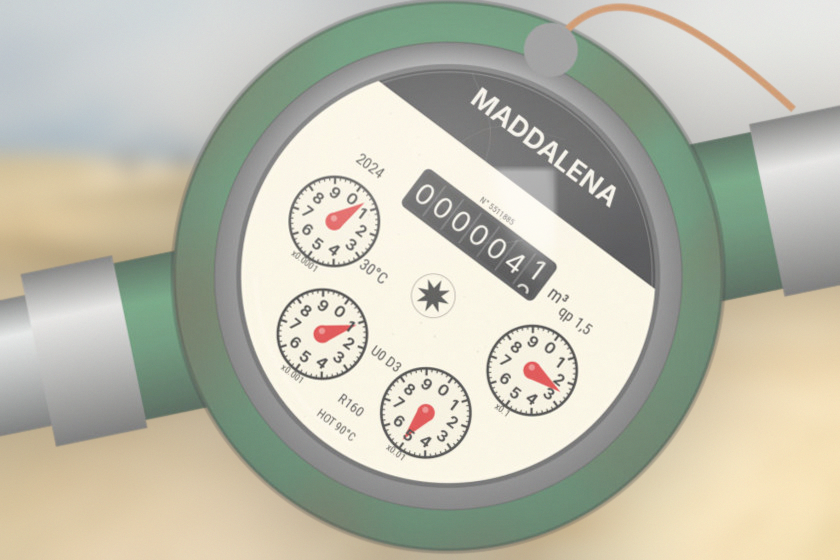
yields **41.2510** m³
